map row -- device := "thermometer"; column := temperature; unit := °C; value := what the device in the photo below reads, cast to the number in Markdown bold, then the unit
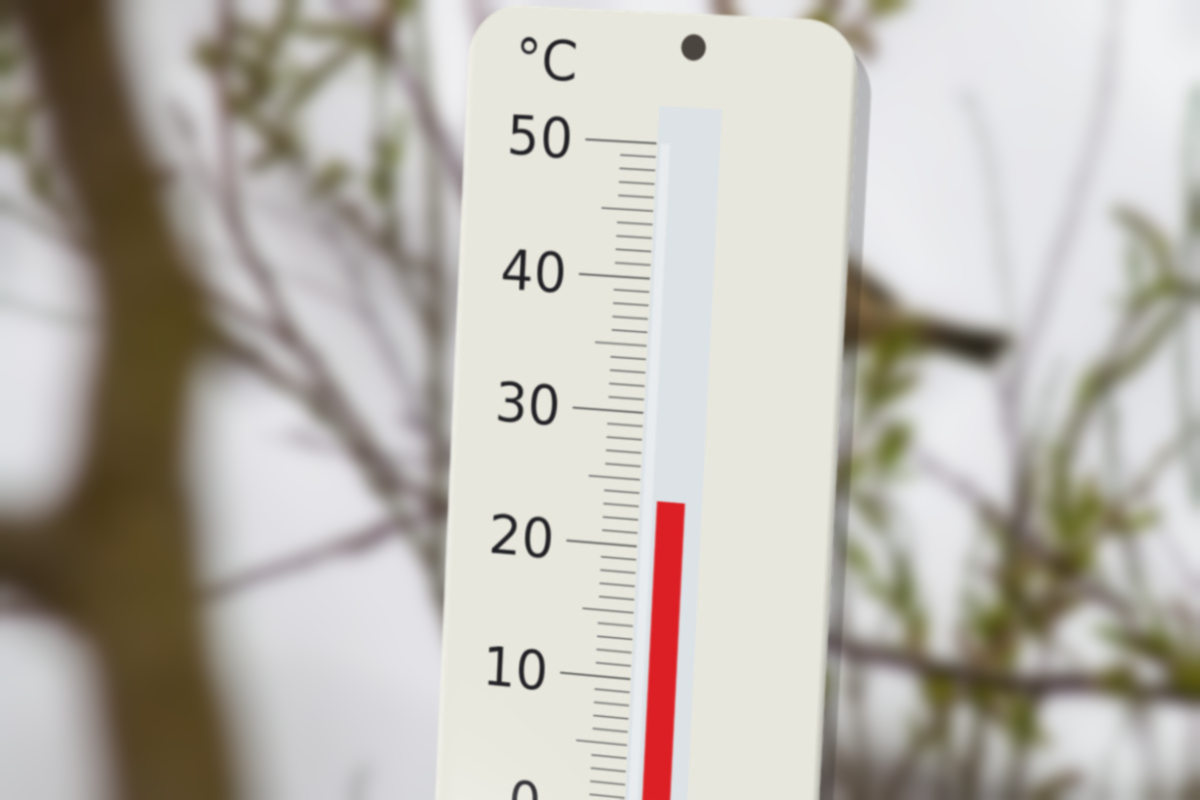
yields **23.5** °C
